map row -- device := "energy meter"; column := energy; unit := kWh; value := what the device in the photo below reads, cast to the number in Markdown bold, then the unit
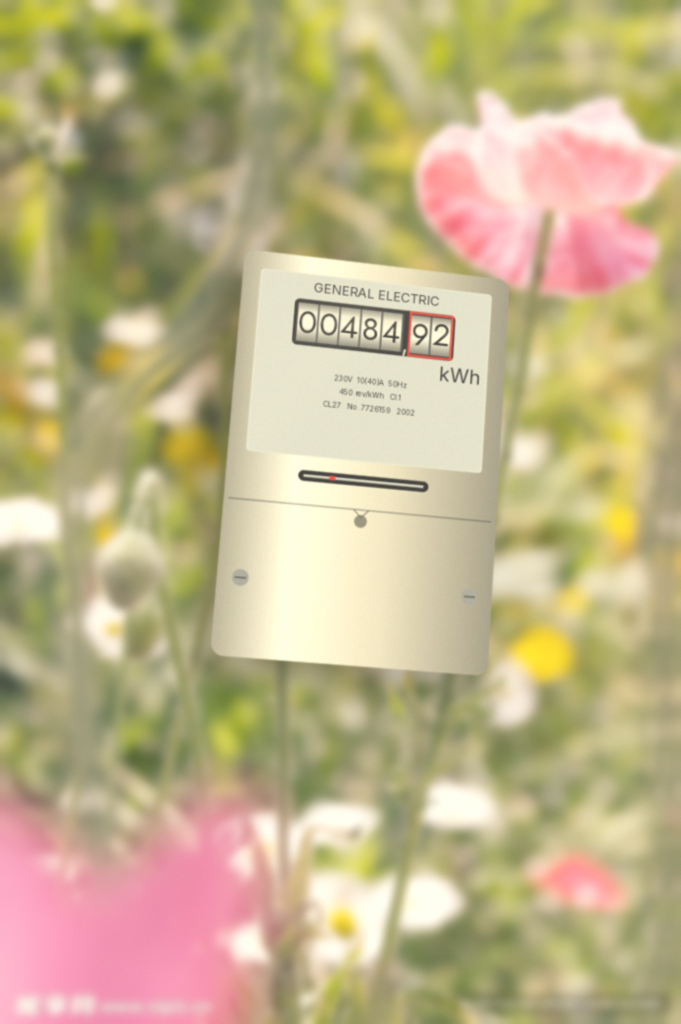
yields **484.92** kWh
